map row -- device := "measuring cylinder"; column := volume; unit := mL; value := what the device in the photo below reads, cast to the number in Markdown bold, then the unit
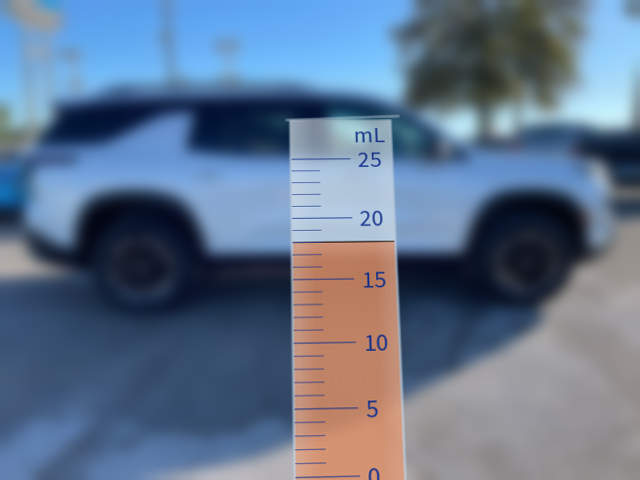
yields **18** mL
